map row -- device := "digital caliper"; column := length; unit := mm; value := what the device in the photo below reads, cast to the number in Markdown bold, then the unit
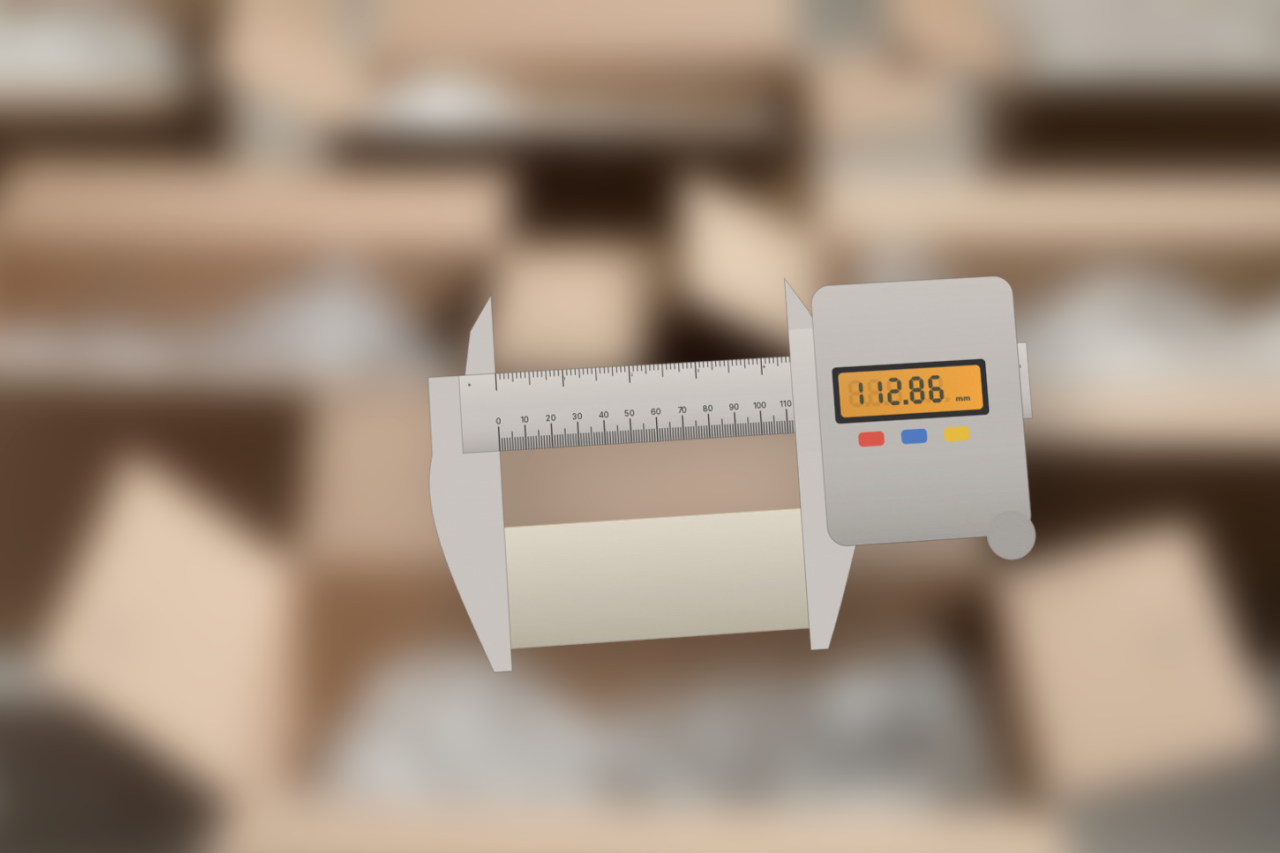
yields **112.86** mm
